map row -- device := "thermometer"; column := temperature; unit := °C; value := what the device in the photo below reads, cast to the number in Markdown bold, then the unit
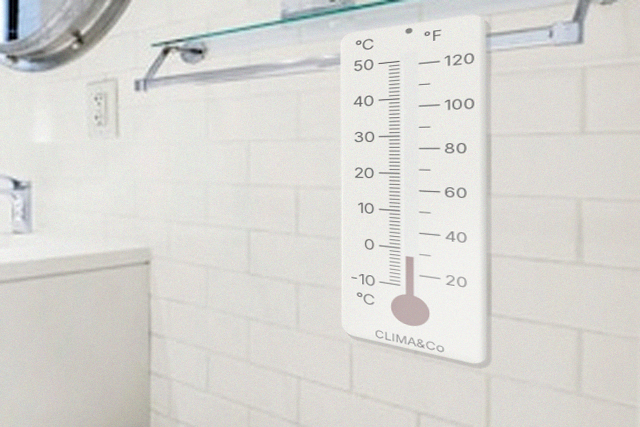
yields **-2** °C
